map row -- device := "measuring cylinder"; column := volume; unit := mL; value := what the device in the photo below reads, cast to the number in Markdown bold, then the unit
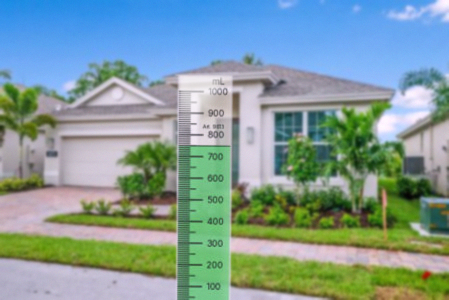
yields **750** mL
